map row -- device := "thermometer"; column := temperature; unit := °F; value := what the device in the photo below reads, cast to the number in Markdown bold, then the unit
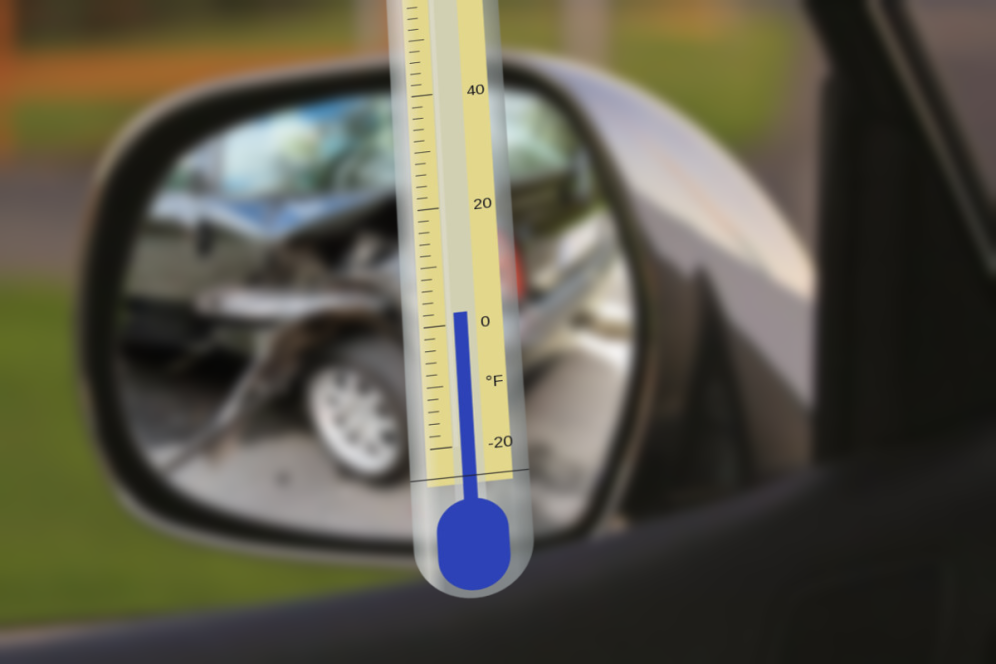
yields **2** °F
